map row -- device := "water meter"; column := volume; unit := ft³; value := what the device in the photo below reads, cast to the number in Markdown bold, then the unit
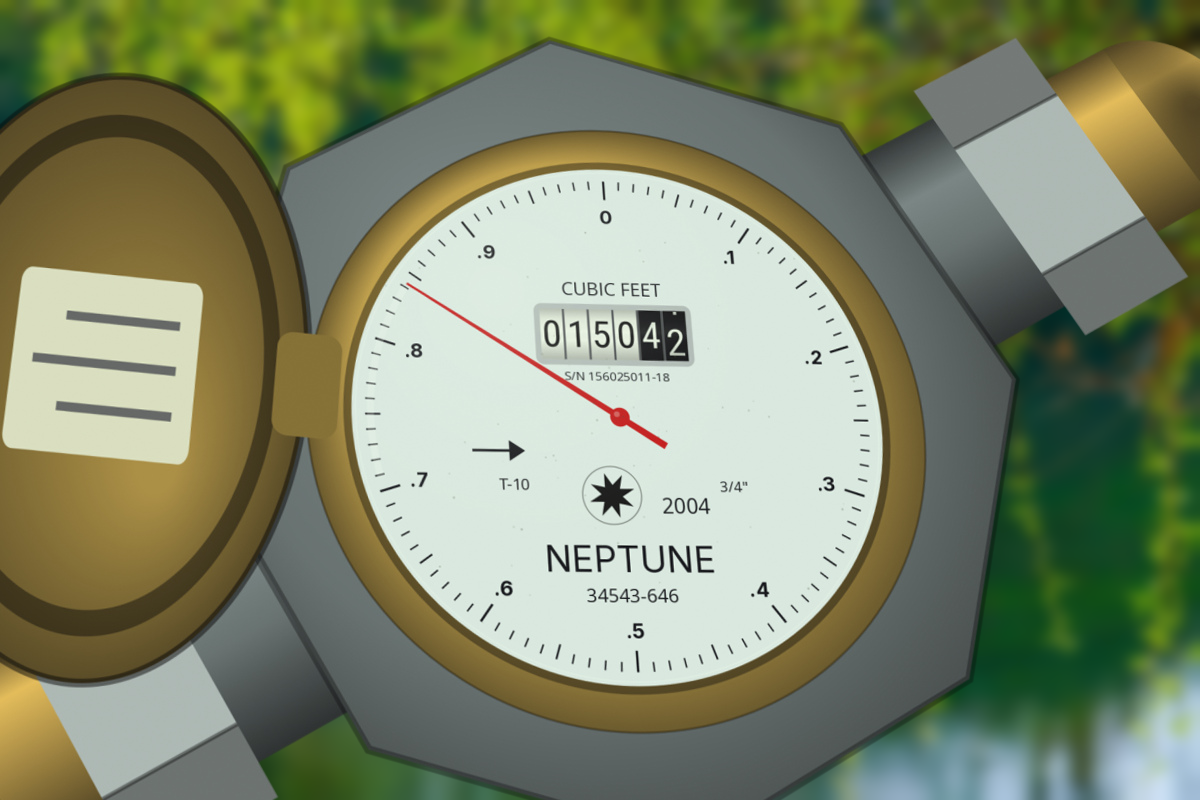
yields **15041.84** ft³
